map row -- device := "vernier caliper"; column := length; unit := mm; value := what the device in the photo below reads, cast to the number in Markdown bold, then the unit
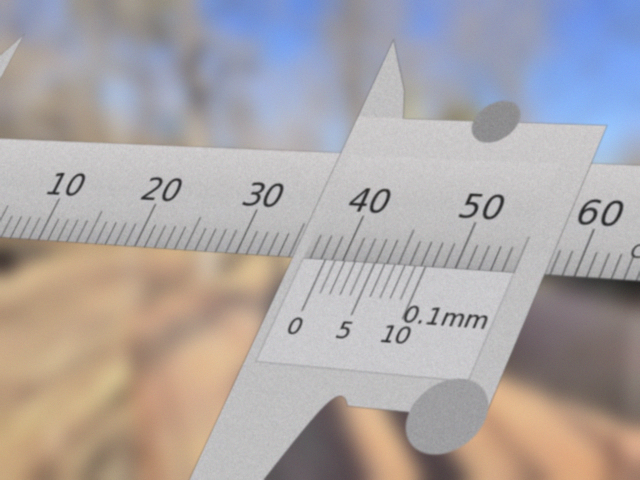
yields **38.4** mm
